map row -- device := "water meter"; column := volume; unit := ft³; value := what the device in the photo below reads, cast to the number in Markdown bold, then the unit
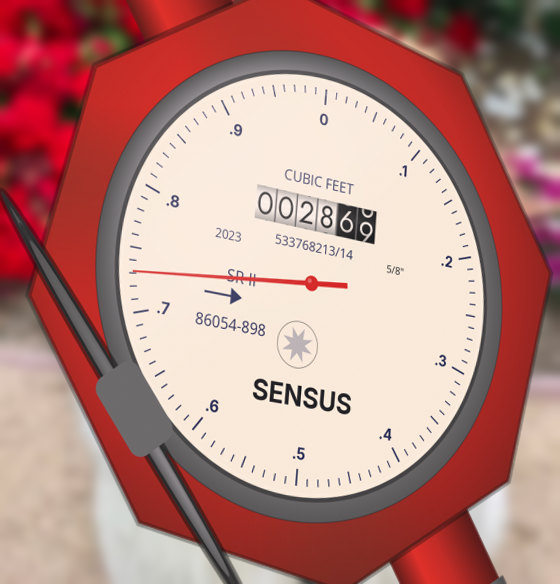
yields **2868.73** ft³
